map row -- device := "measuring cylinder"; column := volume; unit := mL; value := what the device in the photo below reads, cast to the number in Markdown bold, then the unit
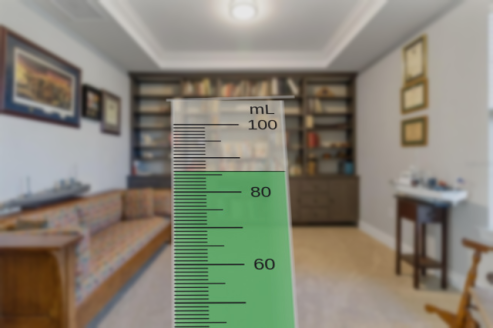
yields **86** mL
